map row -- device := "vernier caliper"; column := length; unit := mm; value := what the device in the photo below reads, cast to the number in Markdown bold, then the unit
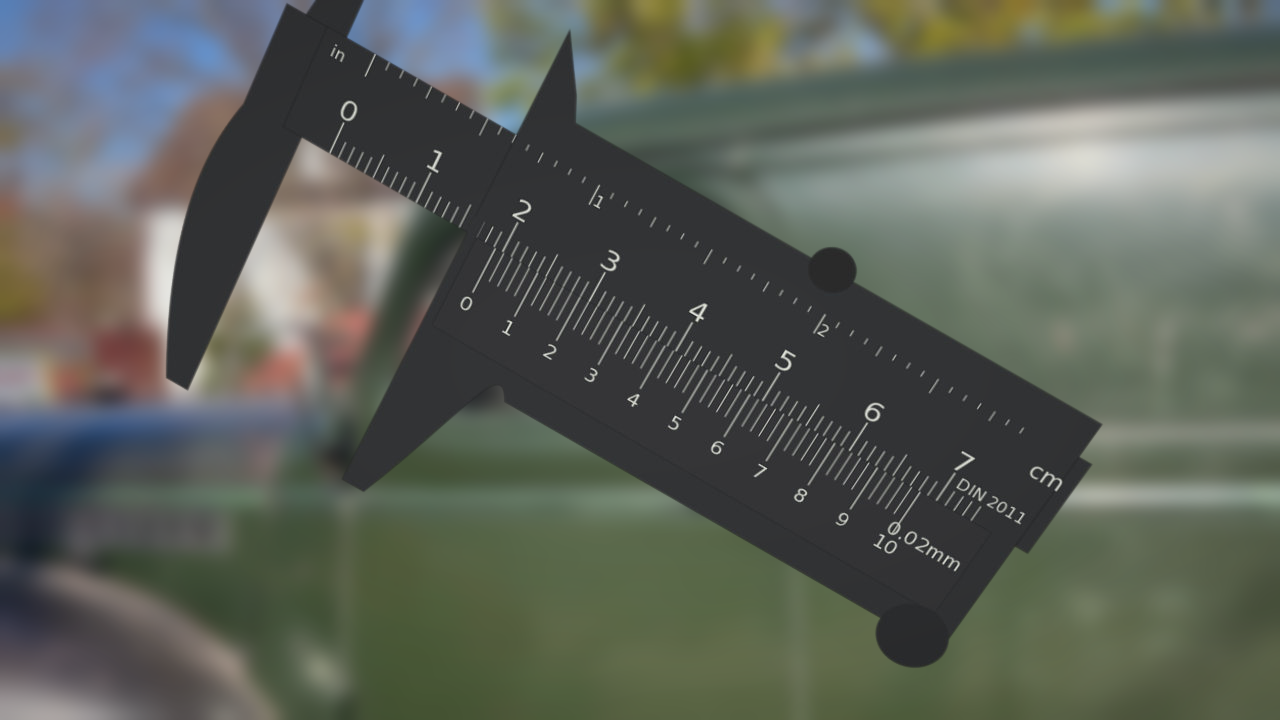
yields **19.2** mm
